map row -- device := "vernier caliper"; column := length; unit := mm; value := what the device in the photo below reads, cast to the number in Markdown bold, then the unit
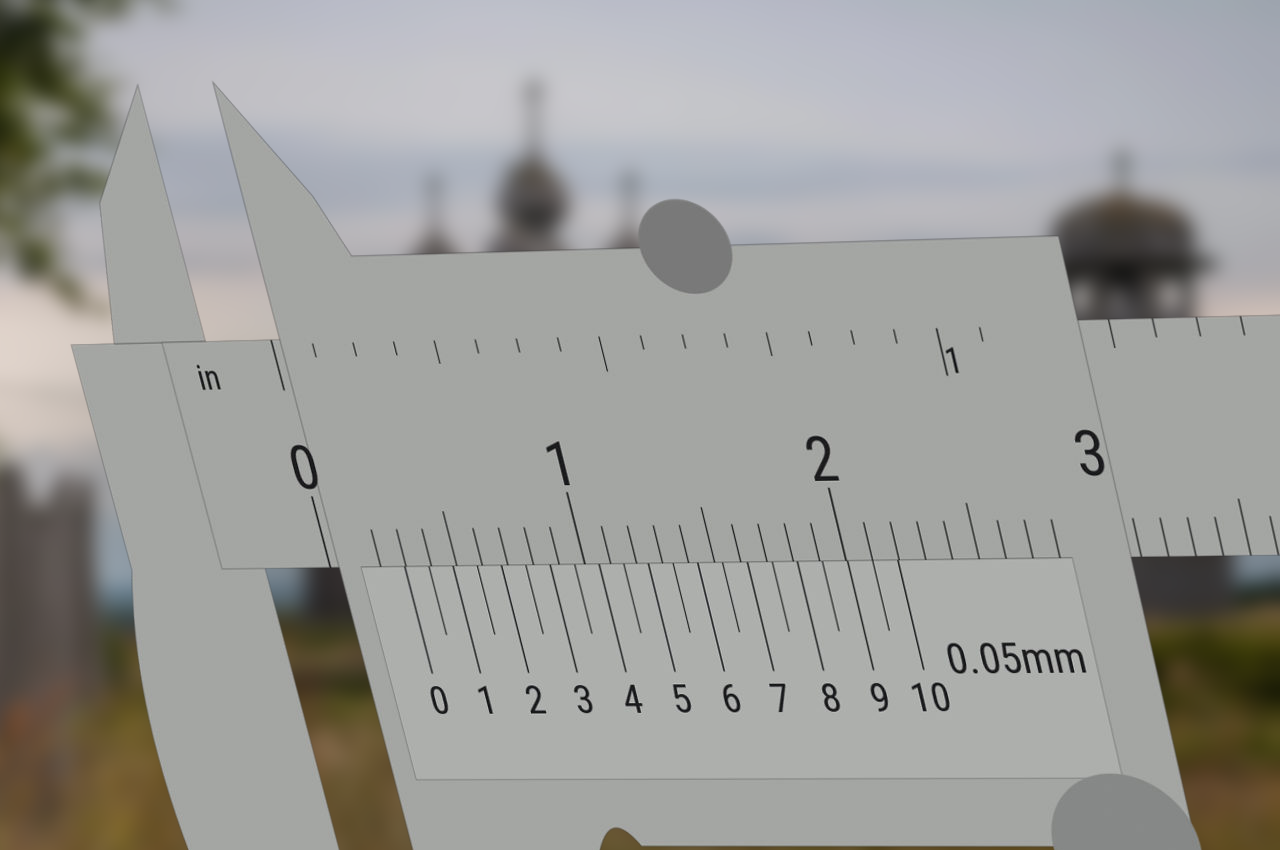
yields **2.95** mm
